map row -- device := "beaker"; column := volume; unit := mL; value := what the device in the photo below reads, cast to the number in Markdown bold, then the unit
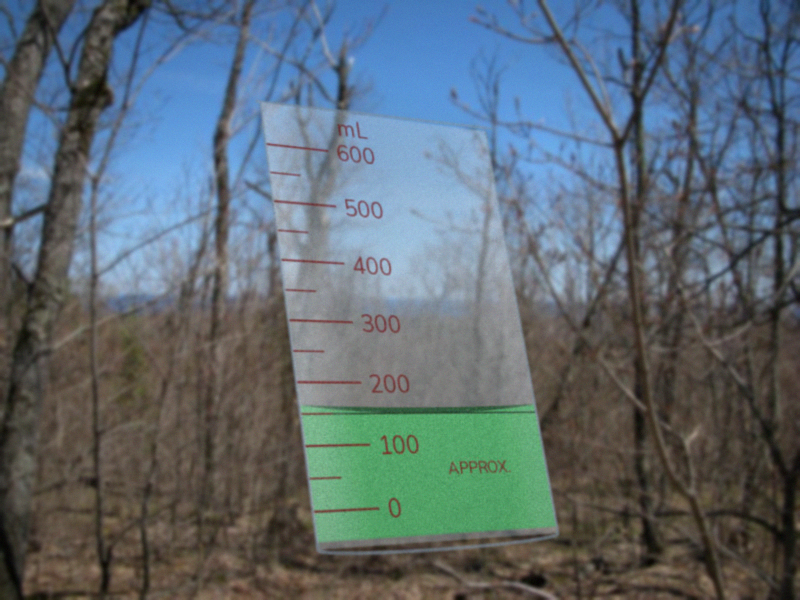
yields **150** mL
